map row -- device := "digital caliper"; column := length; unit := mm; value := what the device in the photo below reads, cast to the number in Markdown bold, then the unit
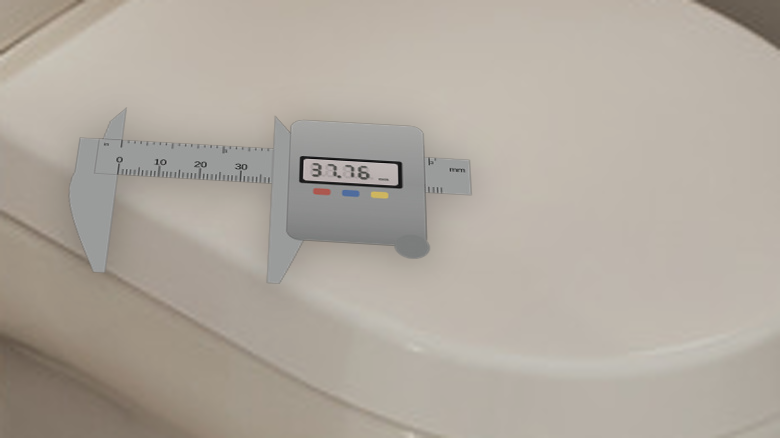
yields **37.76** mm
